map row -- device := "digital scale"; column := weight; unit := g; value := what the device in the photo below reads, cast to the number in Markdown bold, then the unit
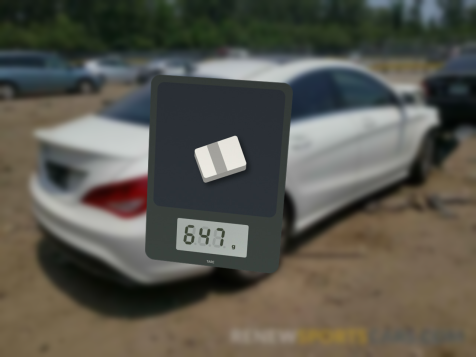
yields **647** g
